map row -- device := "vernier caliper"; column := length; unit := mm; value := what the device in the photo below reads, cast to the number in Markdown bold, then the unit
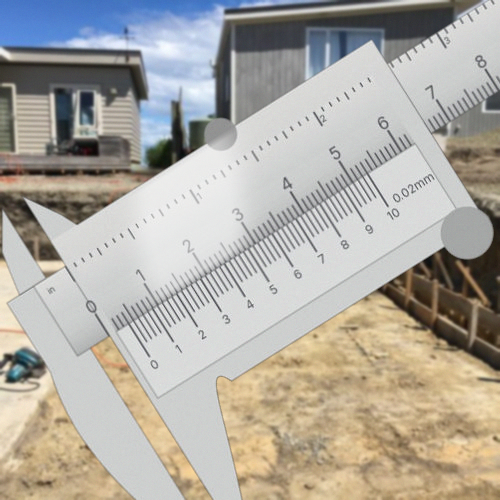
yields **4.0** mm
